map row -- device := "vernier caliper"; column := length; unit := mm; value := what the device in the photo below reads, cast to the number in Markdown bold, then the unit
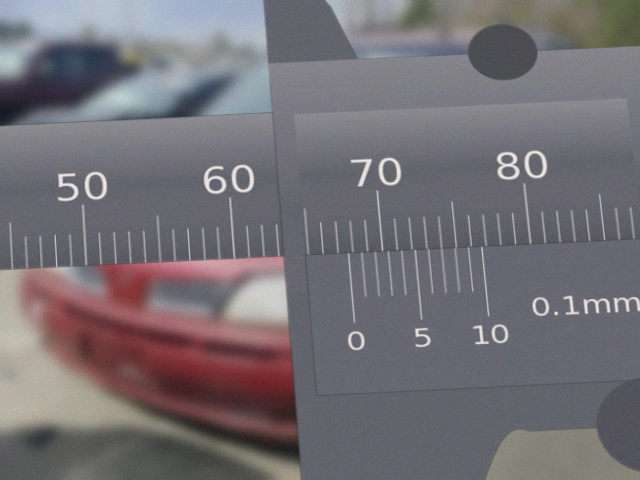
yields **67.7** mm
